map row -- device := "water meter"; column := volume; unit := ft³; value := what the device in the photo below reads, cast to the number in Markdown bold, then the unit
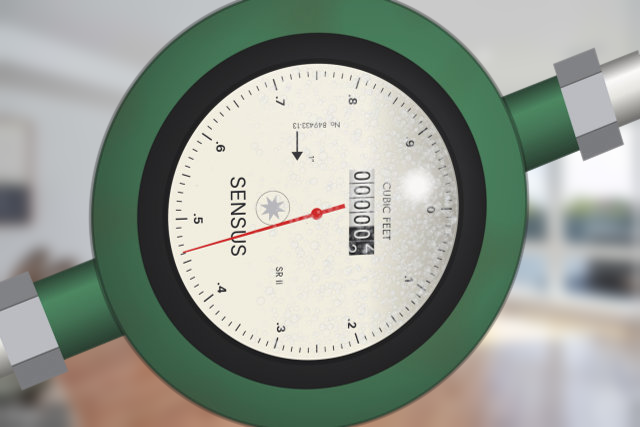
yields **2.46** ft³
